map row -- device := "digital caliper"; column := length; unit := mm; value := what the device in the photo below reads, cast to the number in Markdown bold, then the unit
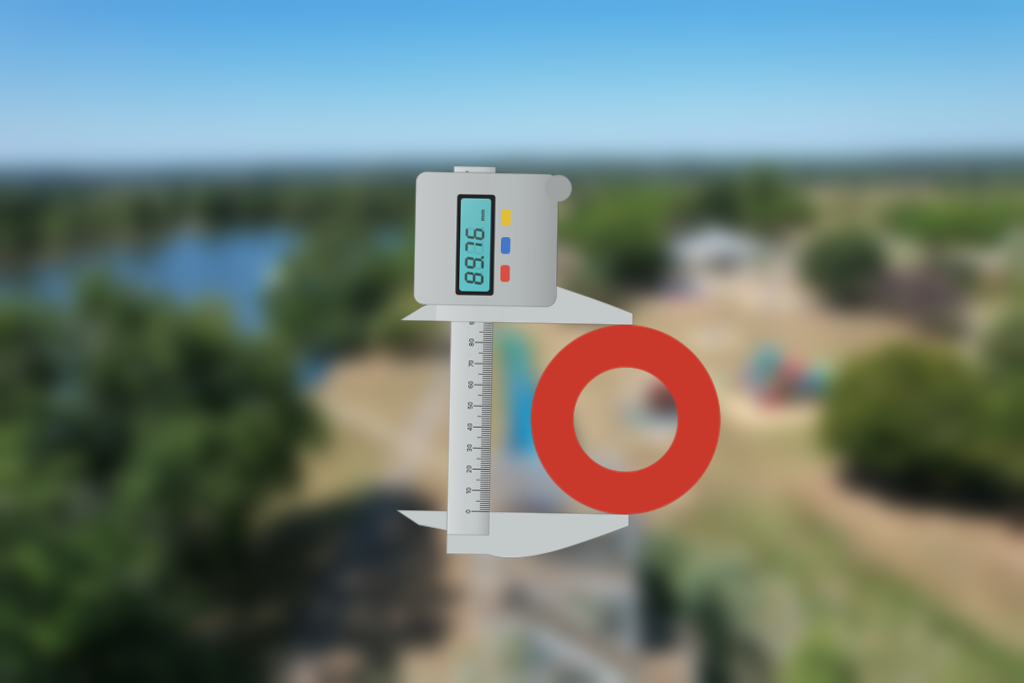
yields **89.76** mm
